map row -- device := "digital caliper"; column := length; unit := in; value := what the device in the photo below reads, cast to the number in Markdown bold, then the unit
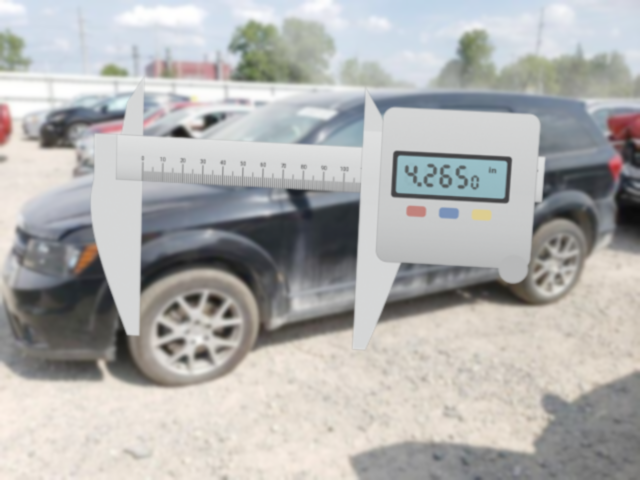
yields **4.2650** in
